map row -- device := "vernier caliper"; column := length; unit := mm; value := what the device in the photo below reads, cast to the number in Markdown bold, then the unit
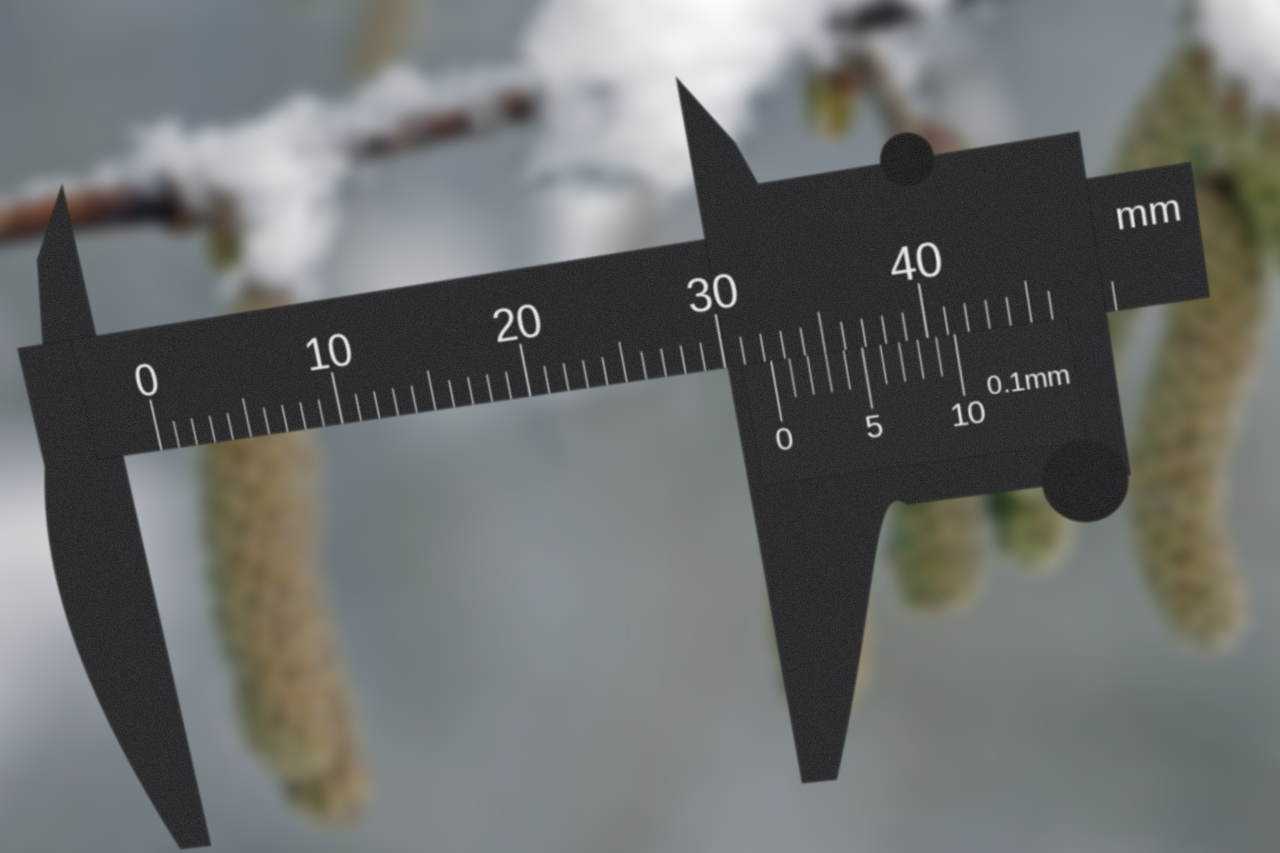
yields **32.3** mm
